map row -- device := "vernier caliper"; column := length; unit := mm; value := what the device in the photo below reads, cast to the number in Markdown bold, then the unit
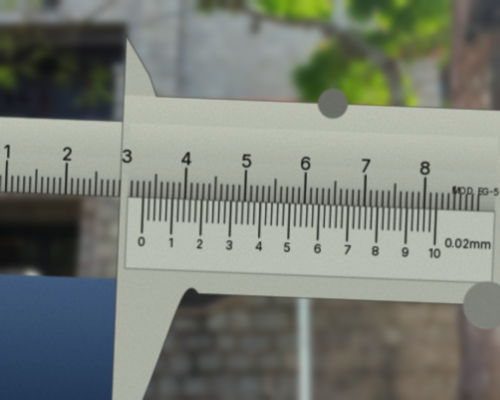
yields **33.0** mm
